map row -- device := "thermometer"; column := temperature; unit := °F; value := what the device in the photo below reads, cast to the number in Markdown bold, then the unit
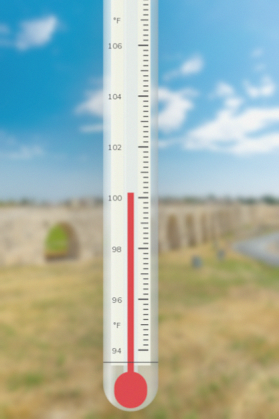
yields **100.2** °F
